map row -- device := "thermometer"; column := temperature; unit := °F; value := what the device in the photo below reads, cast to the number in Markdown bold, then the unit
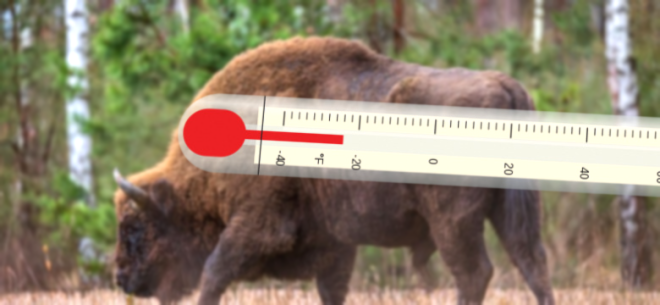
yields **-24** °F
